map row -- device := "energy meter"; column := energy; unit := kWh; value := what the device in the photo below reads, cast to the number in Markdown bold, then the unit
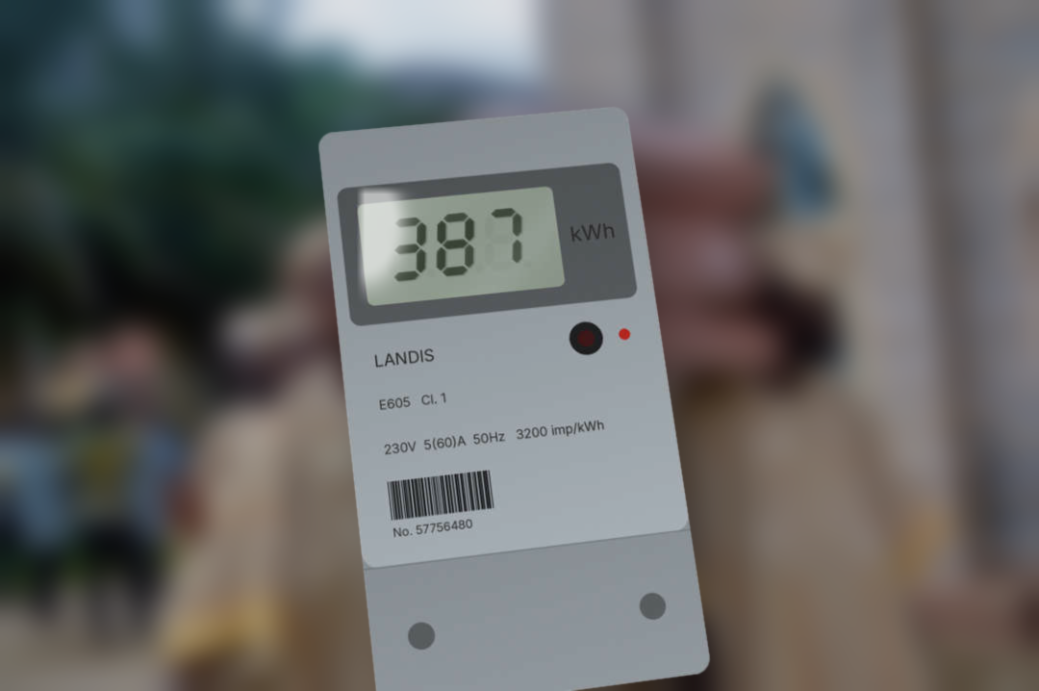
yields **387** kWh
